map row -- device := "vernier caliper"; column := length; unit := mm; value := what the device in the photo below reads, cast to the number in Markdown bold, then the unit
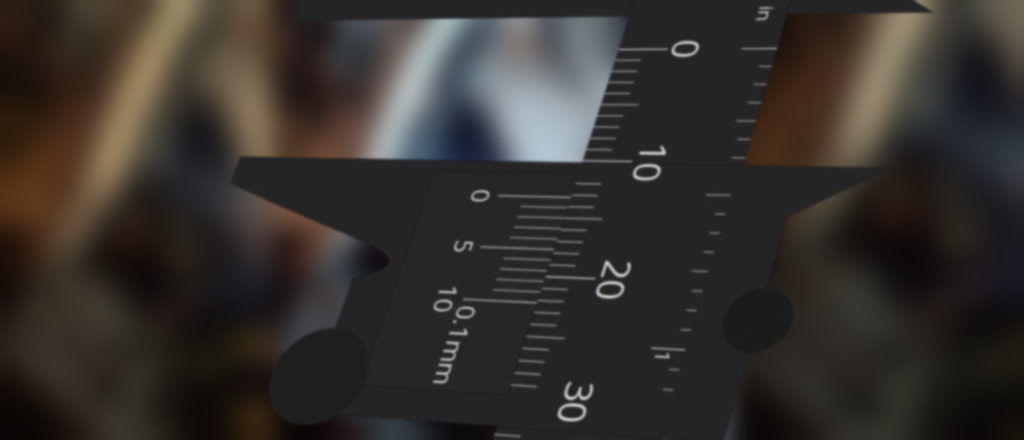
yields **13.2** mm
